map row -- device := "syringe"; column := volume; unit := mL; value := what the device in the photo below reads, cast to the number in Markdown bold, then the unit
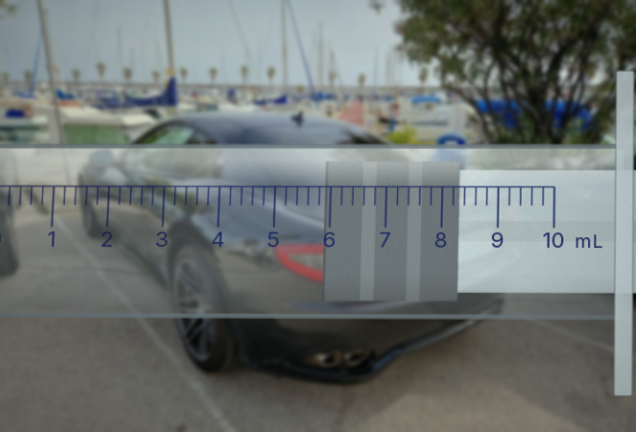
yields **5.9** mL
